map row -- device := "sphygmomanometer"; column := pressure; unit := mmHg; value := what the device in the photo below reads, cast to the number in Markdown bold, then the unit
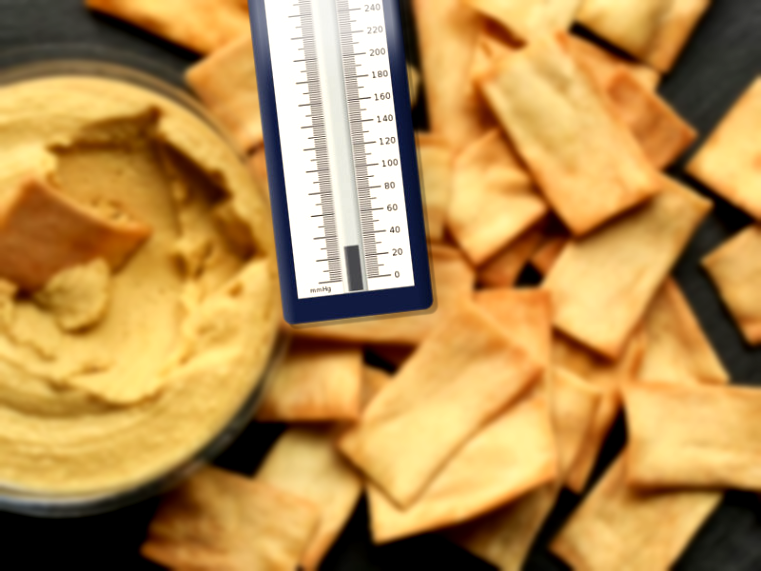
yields **30** mmHg
